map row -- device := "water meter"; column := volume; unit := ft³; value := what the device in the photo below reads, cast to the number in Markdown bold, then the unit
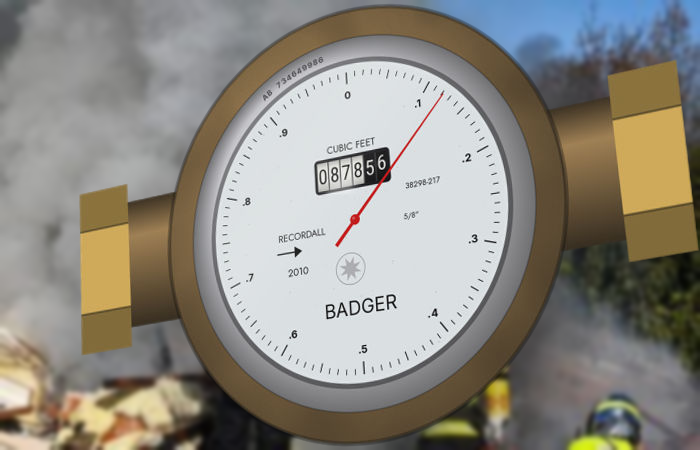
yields **87856.12** ft³
